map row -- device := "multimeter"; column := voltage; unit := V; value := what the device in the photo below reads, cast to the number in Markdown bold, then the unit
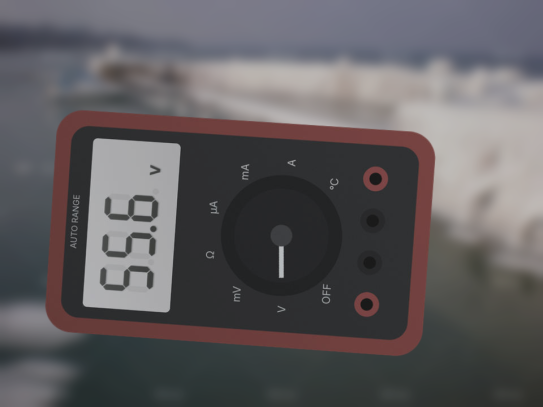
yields **55.6** V
